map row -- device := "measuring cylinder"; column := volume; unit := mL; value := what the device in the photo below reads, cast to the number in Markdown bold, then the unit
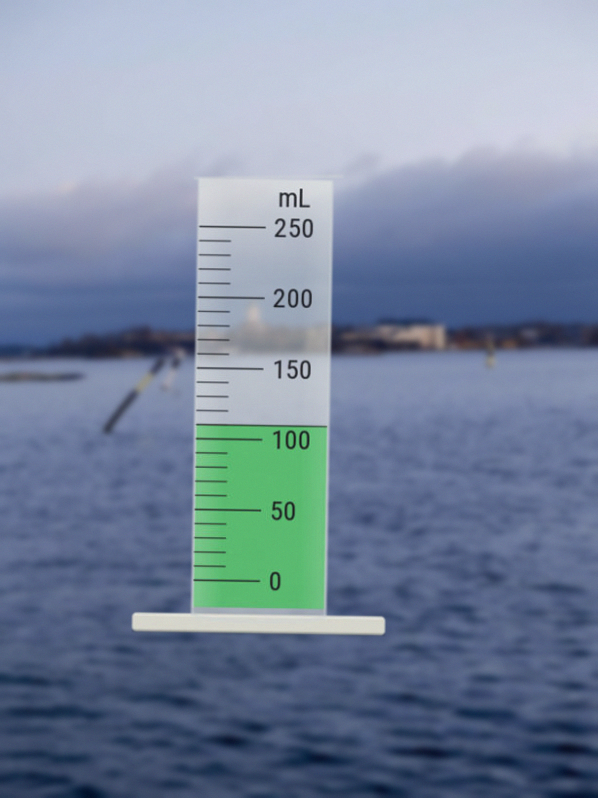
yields **110** mL
